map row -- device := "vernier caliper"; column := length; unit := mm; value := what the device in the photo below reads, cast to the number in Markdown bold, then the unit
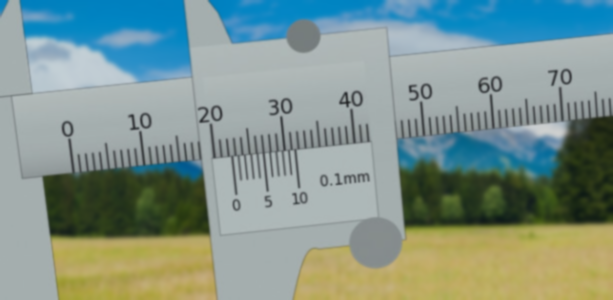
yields **22.5** mm
